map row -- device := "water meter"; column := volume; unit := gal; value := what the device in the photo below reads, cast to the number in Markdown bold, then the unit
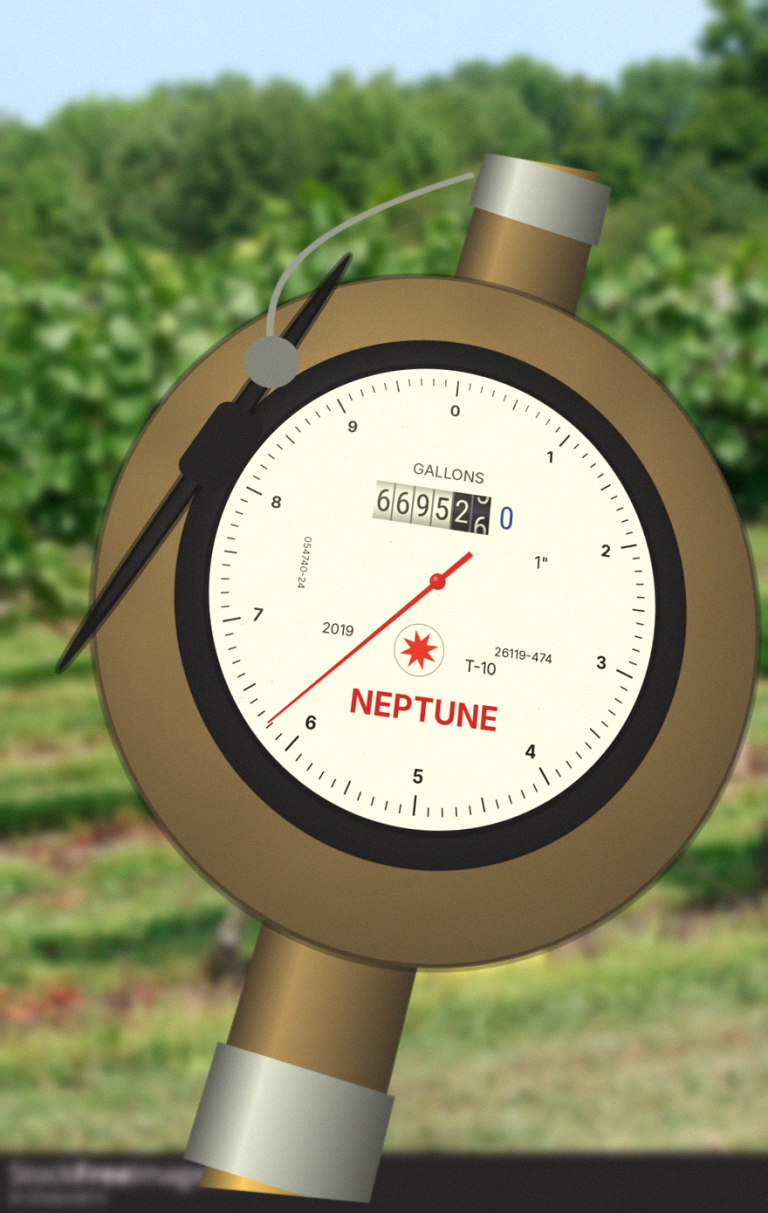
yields **6695256.2** gal
